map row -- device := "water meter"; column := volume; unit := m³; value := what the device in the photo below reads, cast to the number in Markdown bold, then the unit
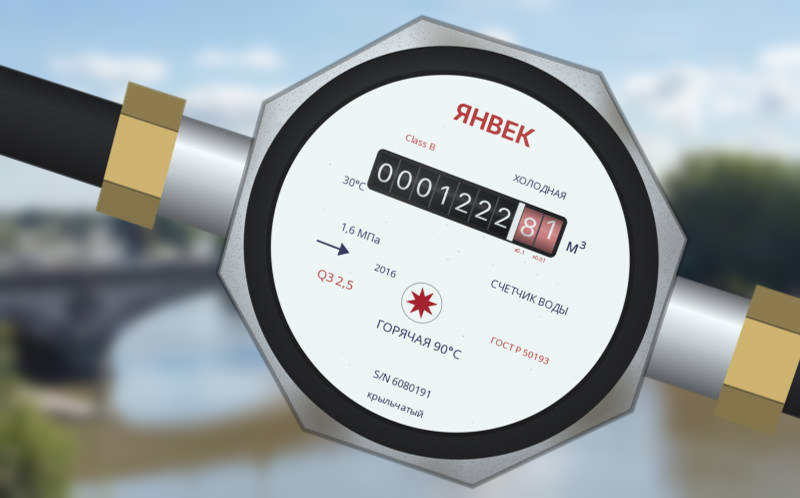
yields **1222.81** m³
